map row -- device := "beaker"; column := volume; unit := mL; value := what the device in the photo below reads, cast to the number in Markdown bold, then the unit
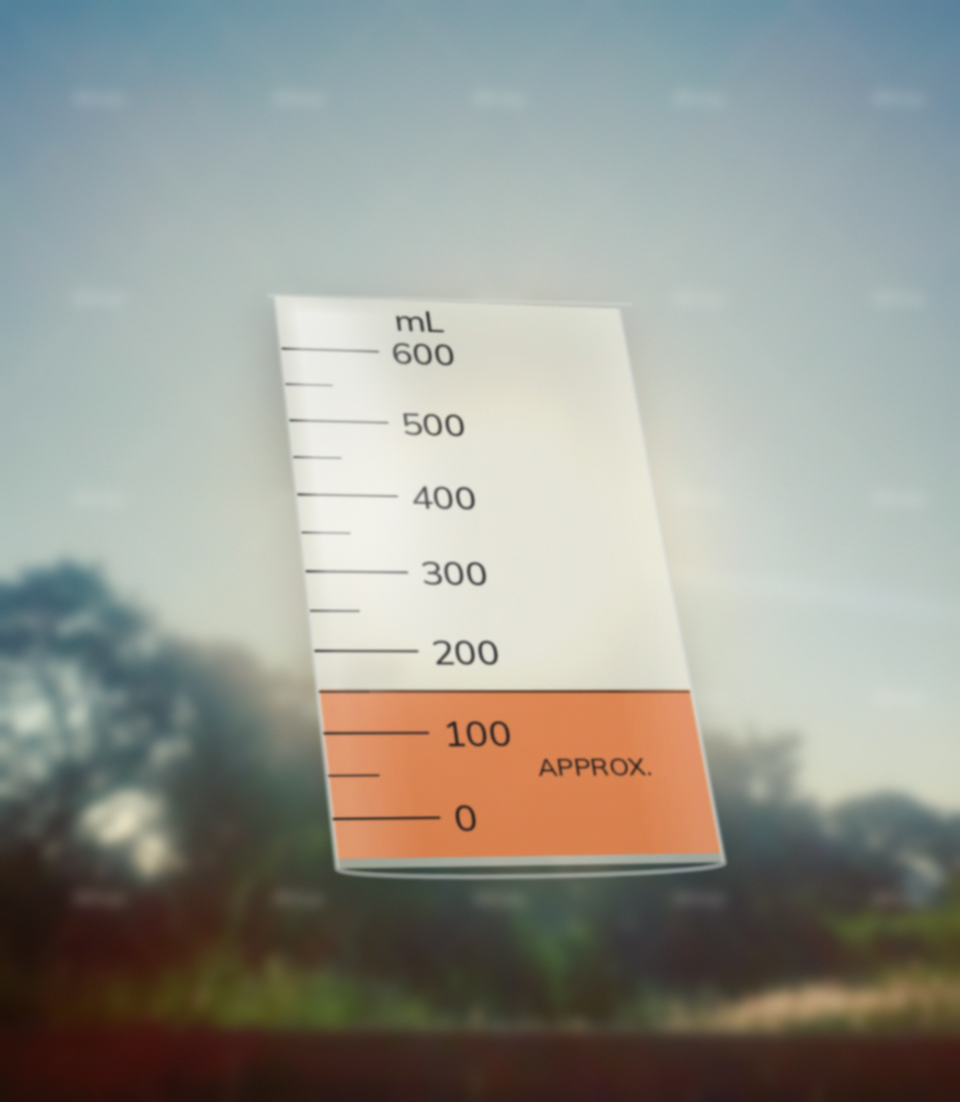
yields **150** mL
